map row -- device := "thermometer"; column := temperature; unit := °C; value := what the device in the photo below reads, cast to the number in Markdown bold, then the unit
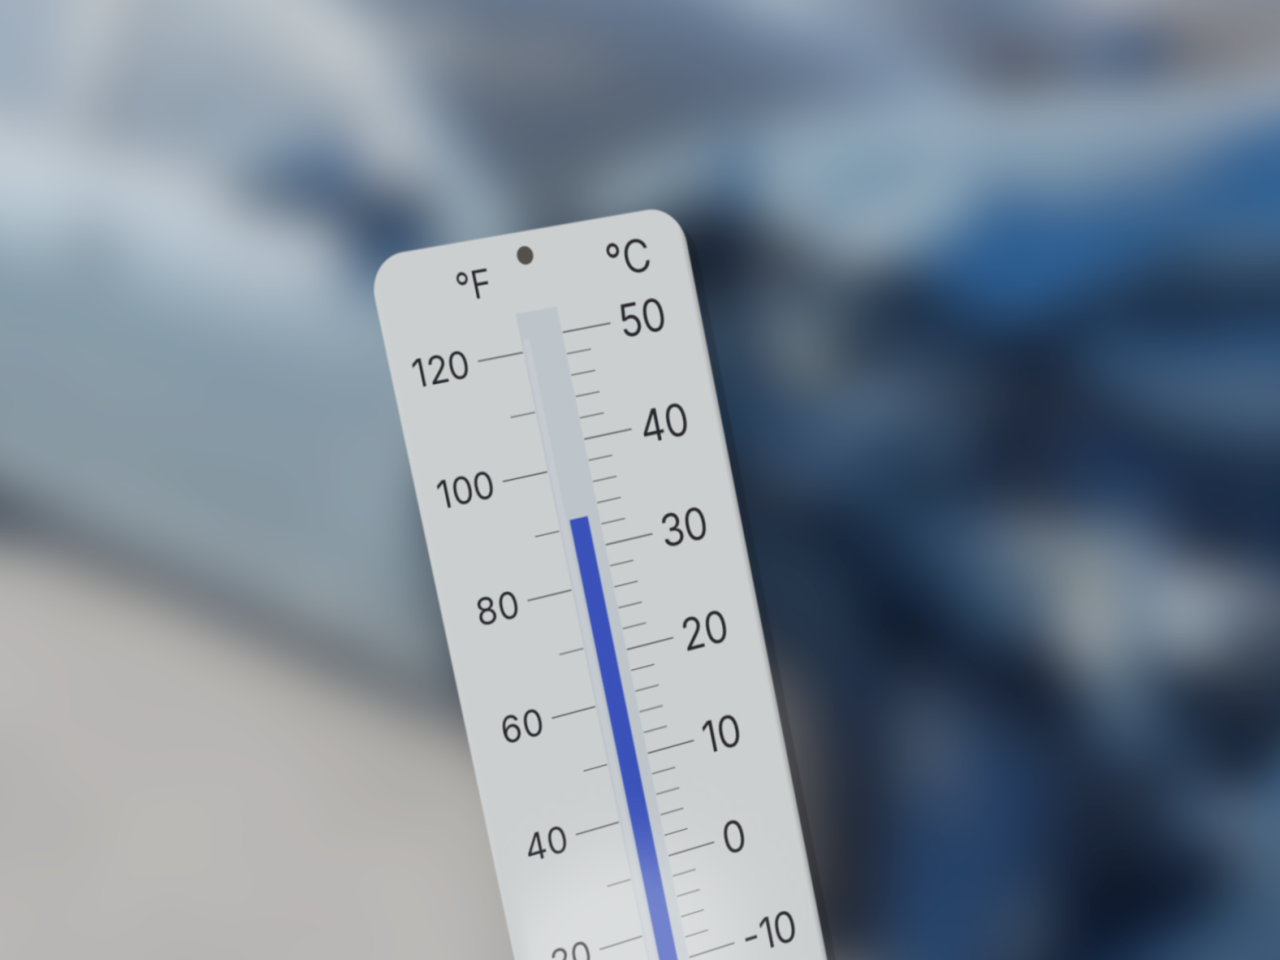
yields **33** °C
